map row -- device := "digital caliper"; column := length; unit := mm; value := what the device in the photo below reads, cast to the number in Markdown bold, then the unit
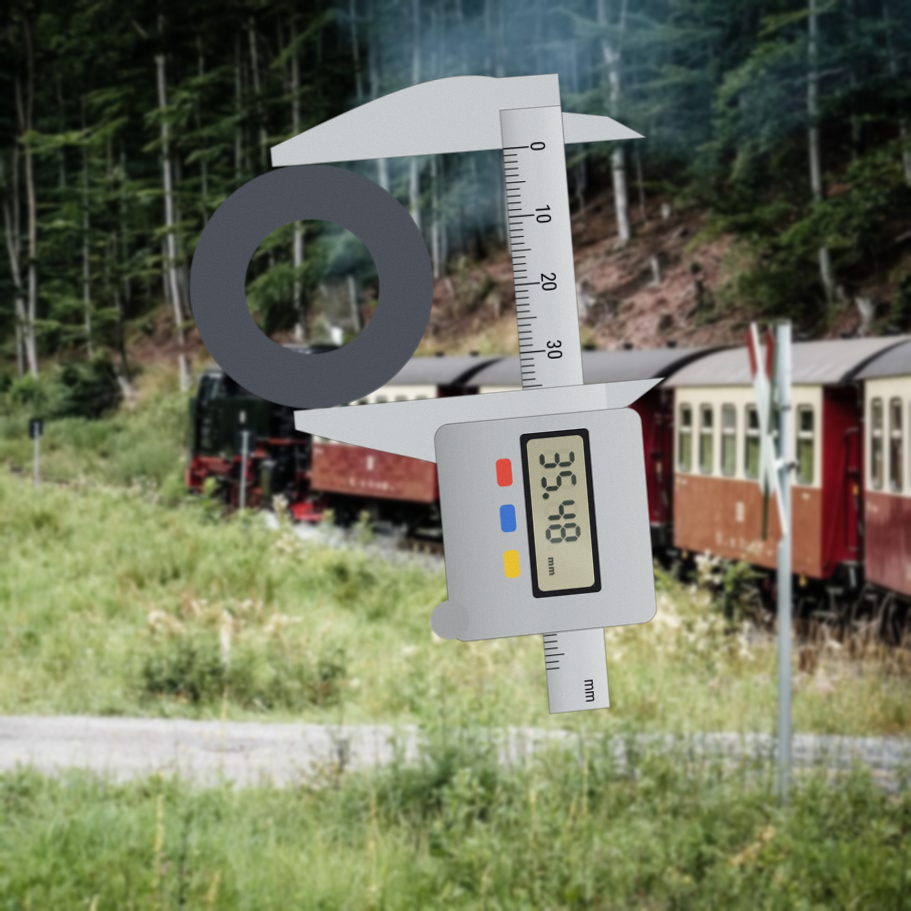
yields **35.48** mm
